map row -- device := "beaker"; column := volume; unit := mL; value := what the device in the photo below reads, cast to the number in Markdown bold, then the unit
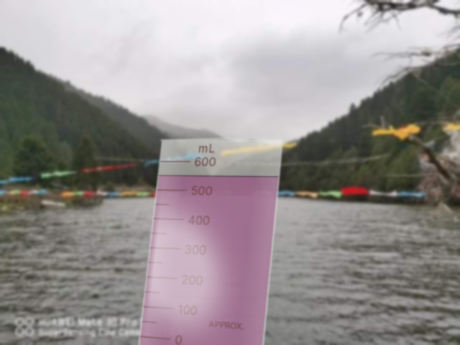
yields **550** mL
